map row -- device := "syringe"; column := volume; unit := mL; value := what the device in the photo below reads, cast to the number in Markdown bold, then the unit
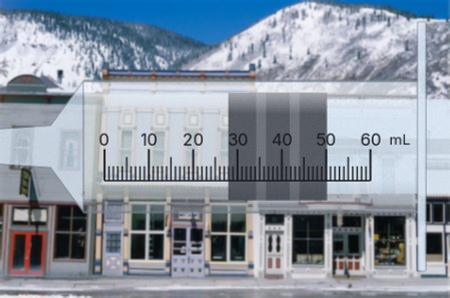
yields **28** mL
